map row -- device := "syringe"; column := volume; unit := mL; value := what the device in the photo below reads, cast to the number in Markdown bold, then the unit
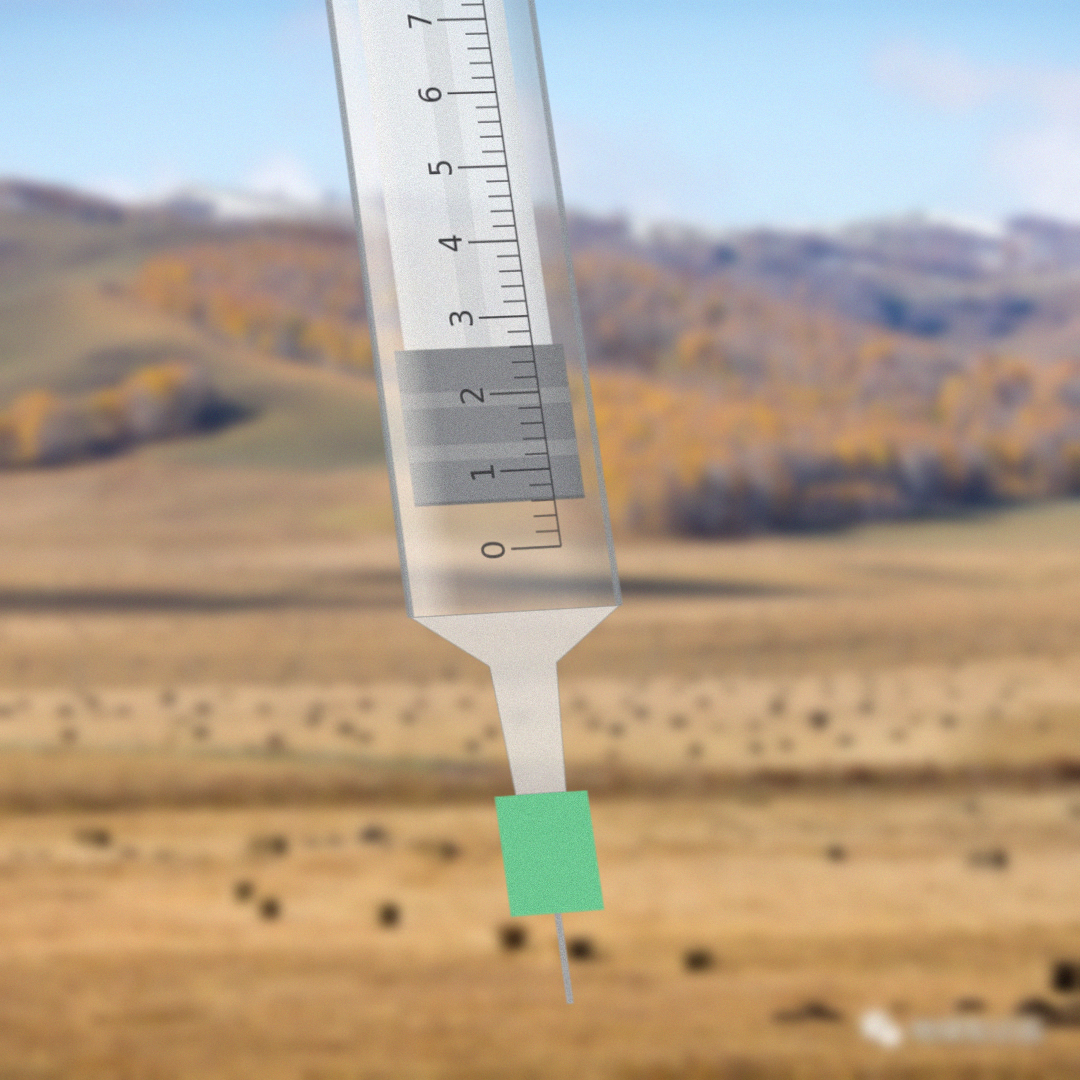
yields **0.6** mL
